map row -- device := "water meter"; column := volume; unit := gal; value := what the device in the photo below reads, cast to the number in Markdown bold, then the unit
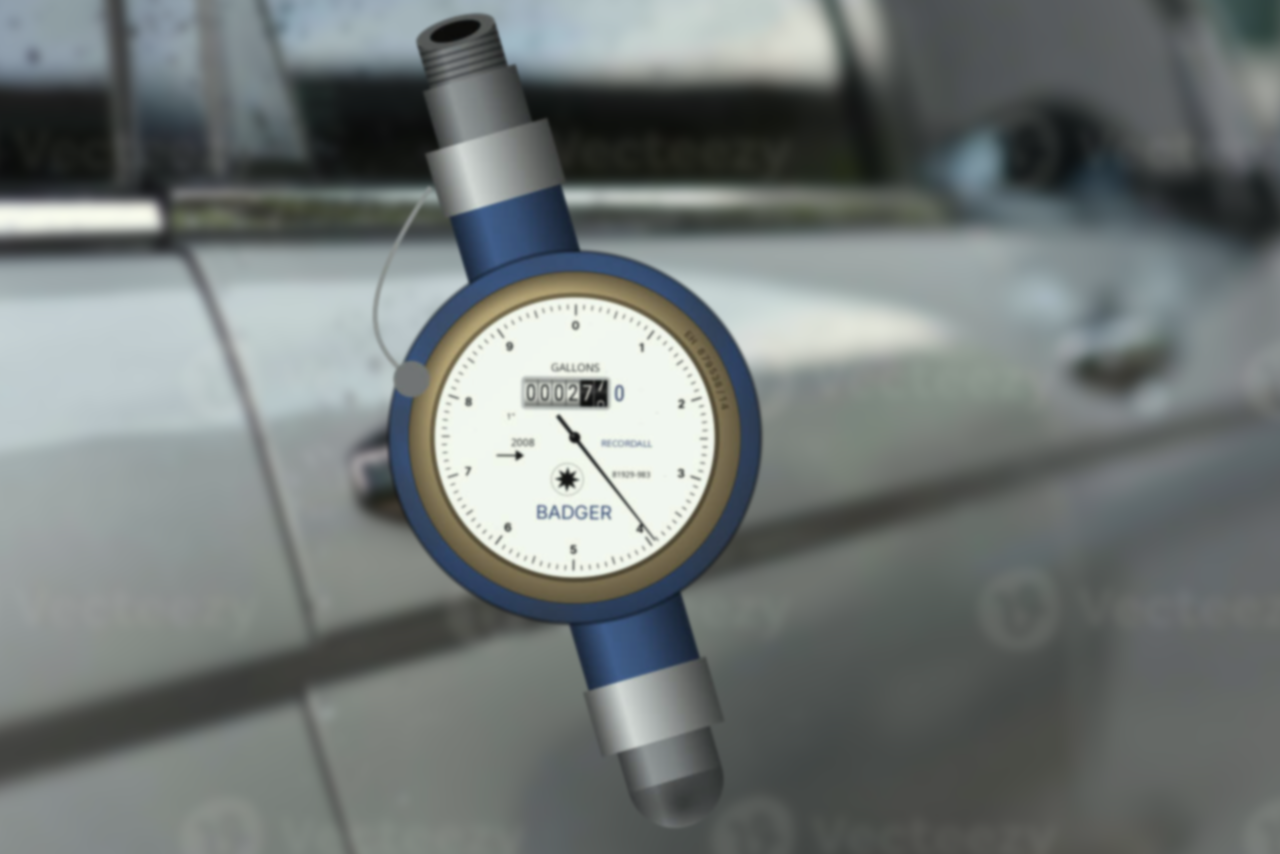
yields **2773.9** gal
